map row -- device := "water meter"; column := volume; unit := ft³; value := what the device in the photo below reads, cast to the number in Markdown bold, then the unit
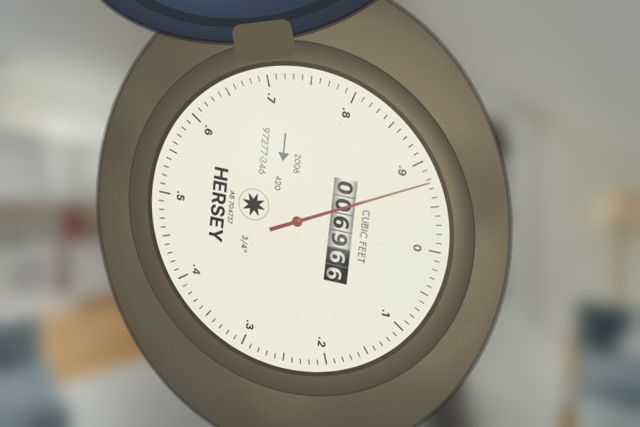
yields **6965.92** ft³
